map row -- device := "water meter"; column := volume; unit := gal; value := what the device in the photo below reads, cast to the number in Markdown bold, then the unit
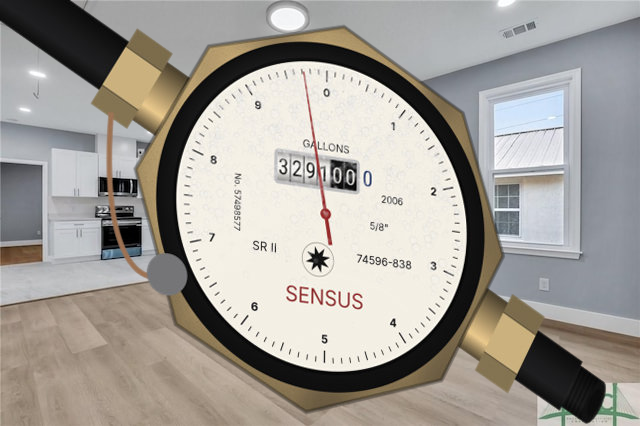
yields **3290999.7** gal
